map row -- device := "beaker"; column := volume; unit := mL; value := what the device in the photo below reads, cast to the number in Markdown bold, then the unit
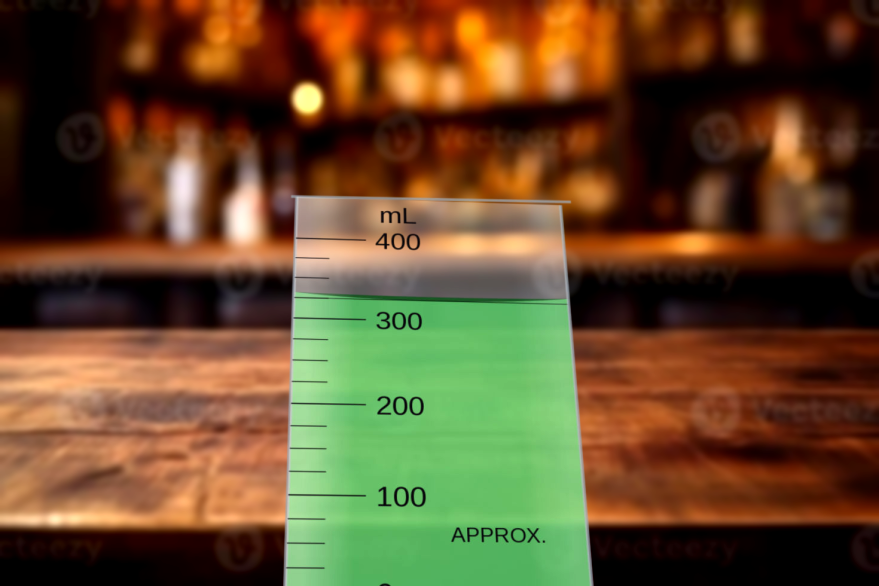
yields **325** mL
